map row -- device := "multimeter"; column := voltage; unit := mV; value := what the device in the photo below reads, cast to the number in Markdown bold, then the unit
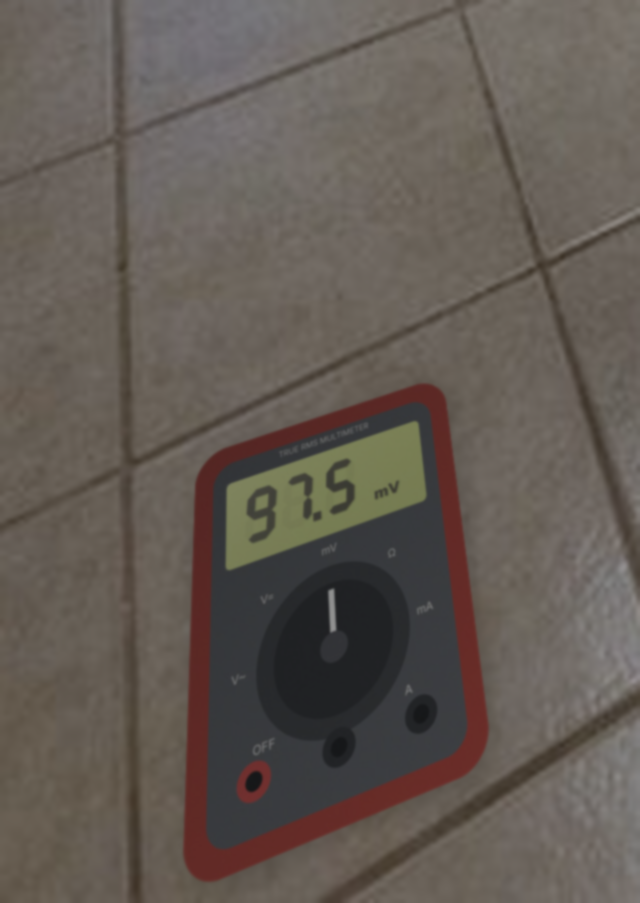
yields **97.5** mV
